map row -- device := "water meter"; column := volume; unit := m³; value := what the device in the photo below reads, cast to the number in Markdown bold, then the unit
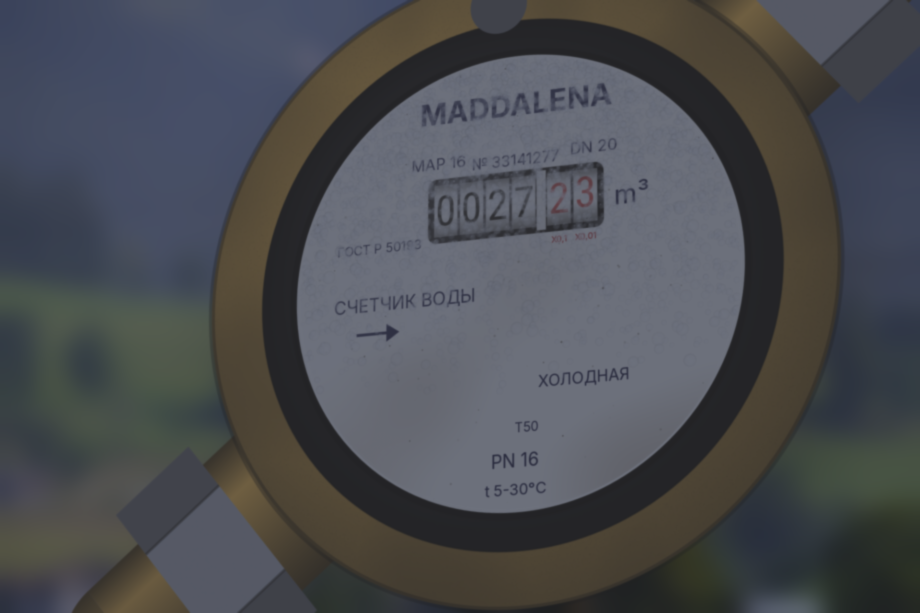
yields **27.23** m³
